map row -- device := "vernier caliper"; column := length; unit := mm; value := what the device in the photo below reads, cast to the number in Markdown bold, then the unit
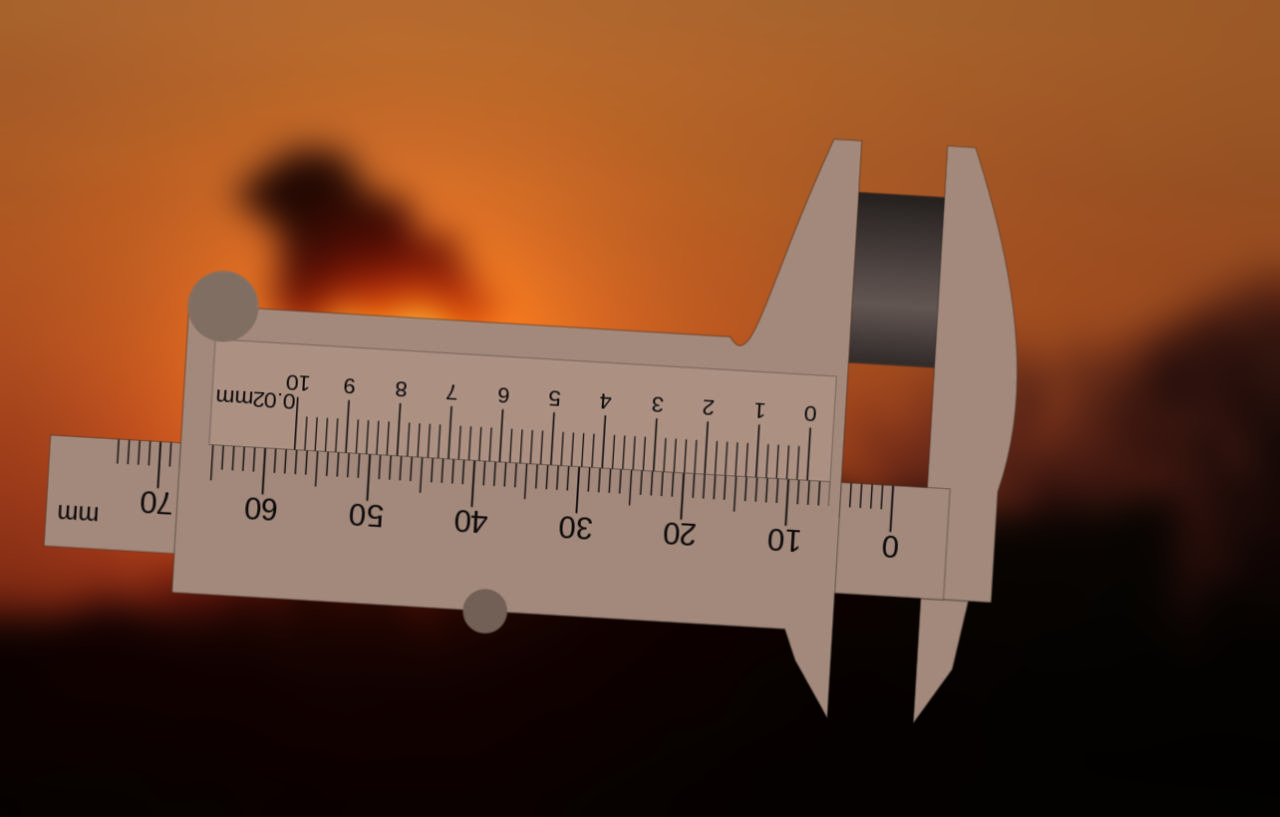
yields **8.2** mm
